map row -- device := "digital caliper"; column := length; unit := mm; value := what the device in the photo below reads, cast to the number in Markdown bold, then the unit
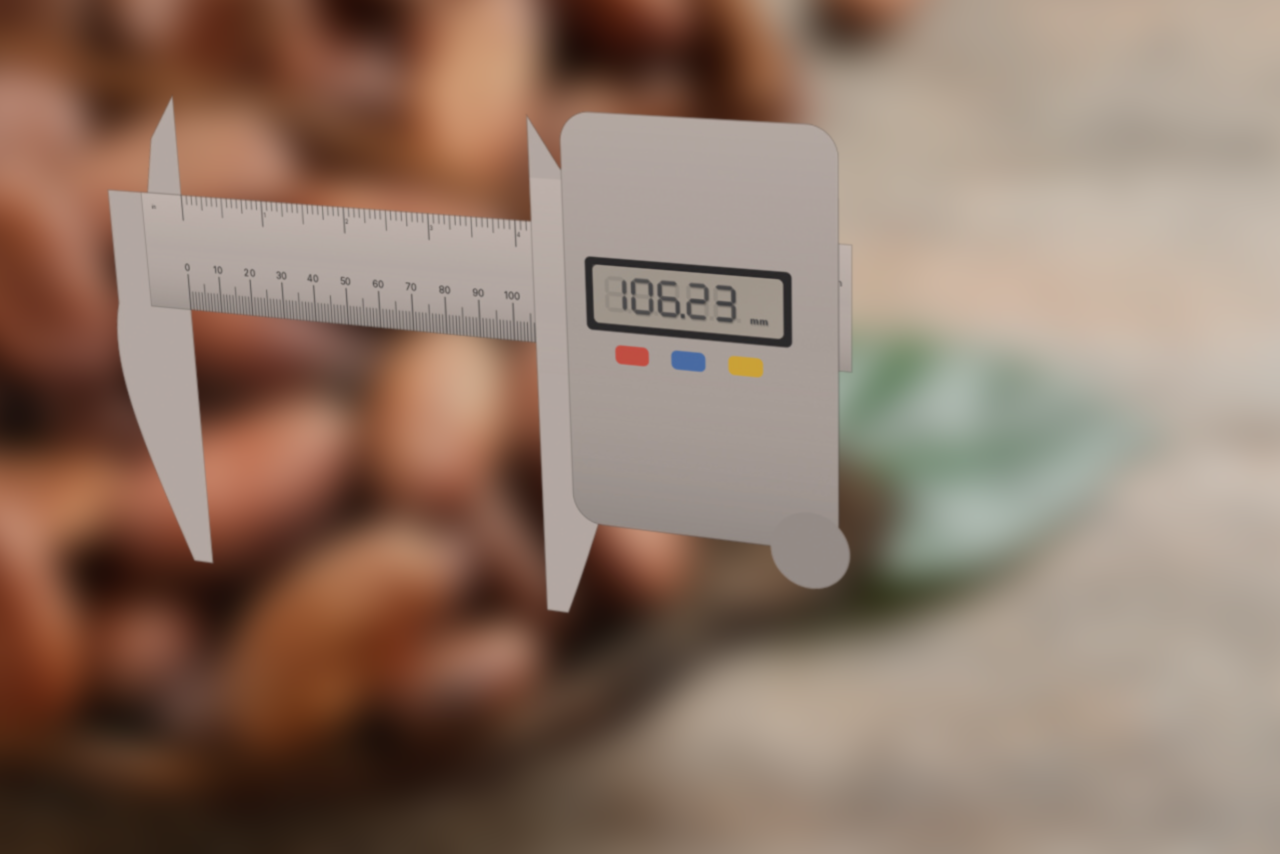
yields **106.23** mm
